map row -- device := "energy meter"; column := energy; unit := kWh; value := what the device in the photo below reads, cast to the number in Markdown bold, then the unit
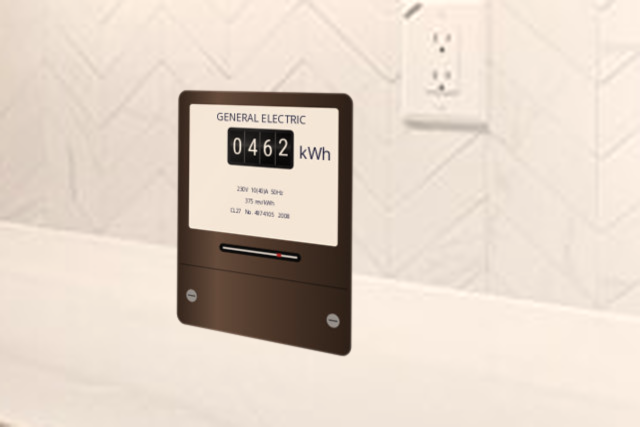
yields **462** kWh
